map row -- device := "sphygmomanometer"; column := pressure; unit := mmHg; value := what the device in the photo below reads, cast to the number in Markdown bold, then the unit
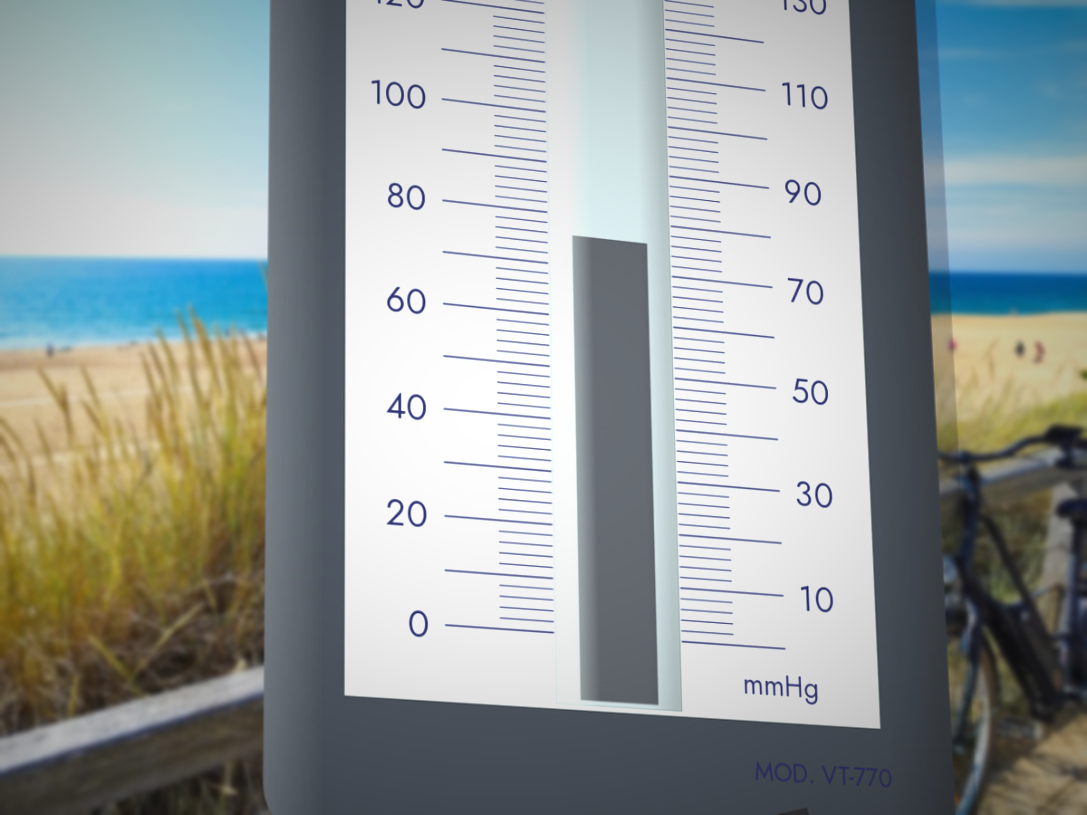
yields **76** mmHg
